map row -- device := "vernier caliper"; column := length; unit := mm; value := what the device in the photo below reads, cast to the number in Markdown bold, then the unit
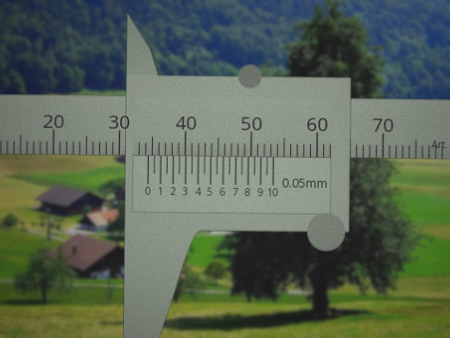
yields **34.4** mm
